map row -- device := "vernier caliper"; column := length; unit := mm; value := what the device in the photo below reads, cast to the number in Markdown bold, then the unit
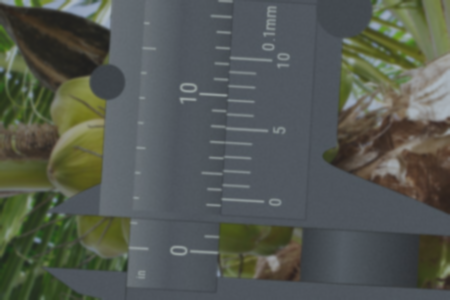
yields **3.4** mm
